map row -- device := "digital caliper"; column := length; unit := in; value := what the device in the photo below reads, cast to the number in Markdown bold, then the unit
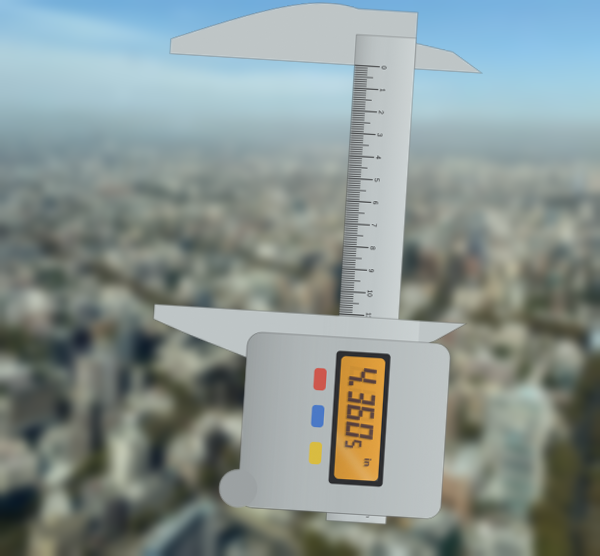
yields **4.3605** in
